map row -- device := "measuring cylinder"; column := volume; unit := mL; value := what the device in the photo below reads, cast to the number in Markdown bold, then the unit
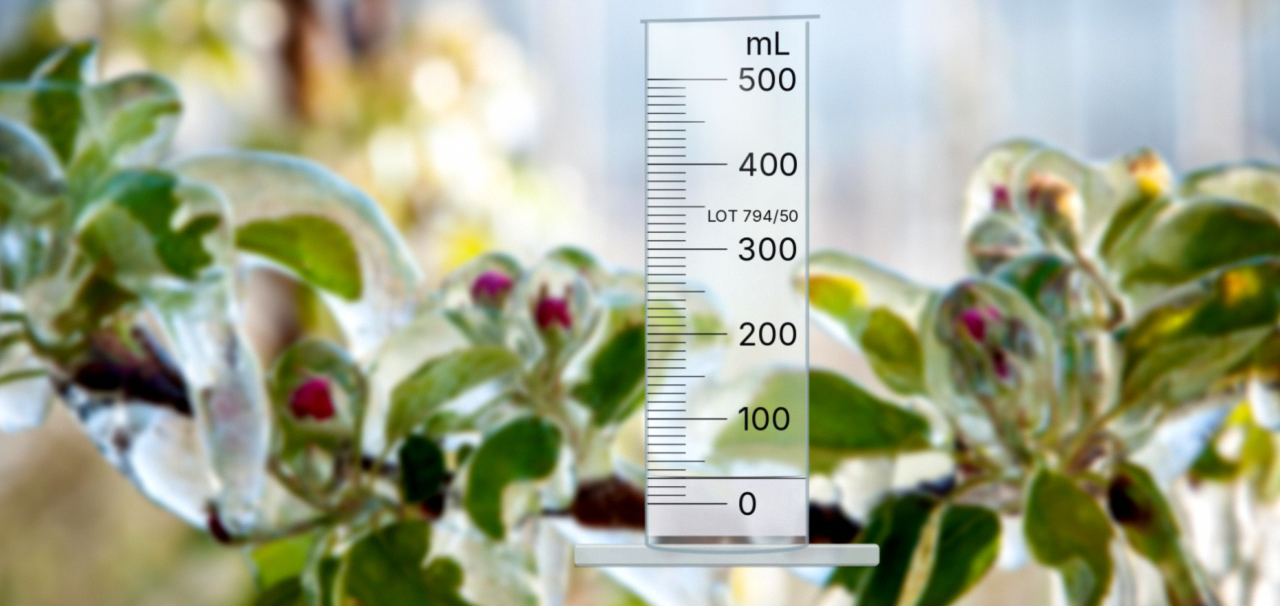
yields **30** mL
